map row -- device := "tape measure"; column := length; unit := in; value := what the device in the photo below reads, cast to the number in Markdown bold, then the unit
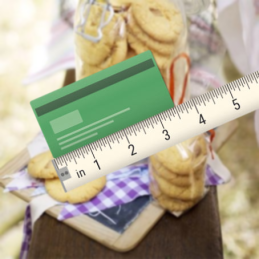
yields **3.5** in
